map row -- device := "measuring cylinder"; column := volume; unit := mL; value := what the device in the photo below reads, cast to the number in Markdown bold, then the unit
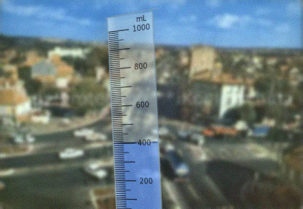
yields **400** mL
